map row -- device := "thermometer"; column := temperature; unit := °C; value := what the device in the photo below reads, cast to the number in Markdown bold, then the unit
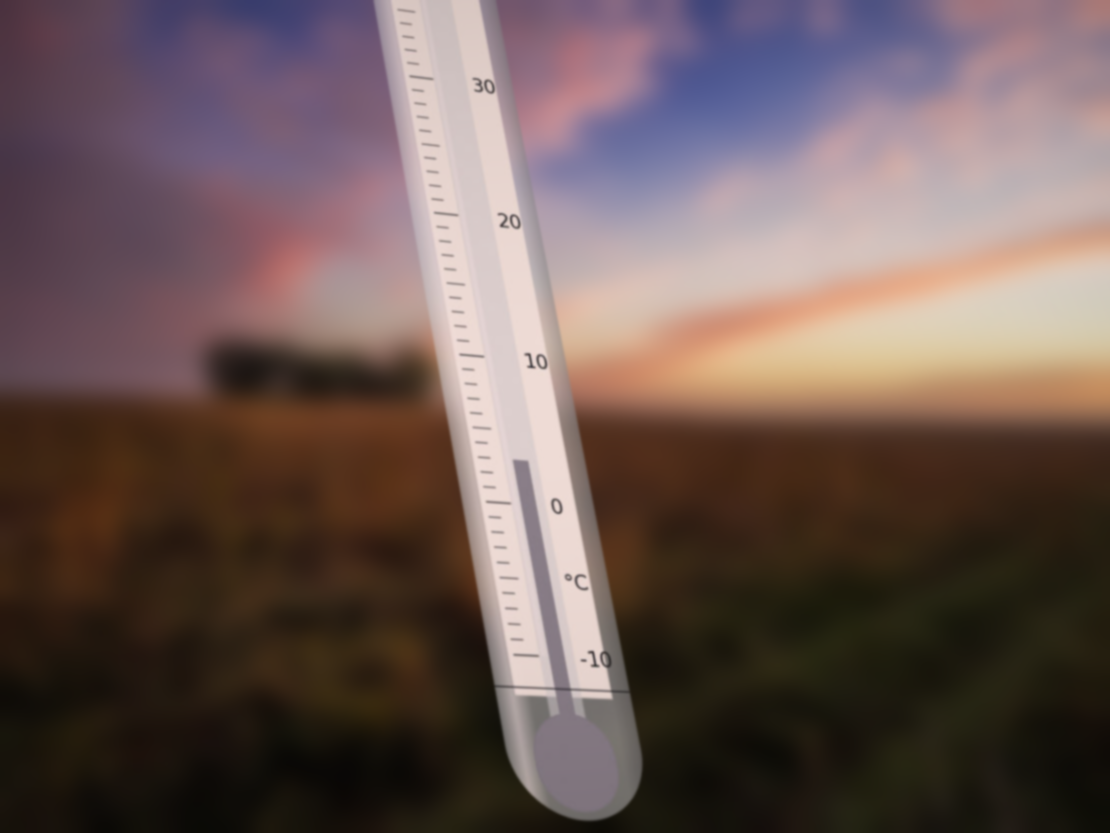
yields **3** °C
